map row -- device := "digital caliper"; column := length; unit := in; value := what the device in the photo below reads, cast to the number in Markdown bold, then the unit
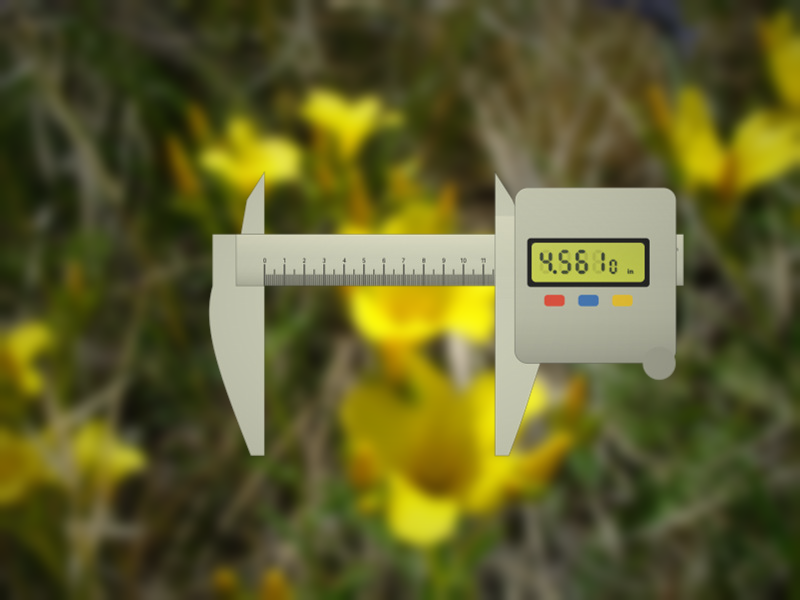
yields **4.5610** in
